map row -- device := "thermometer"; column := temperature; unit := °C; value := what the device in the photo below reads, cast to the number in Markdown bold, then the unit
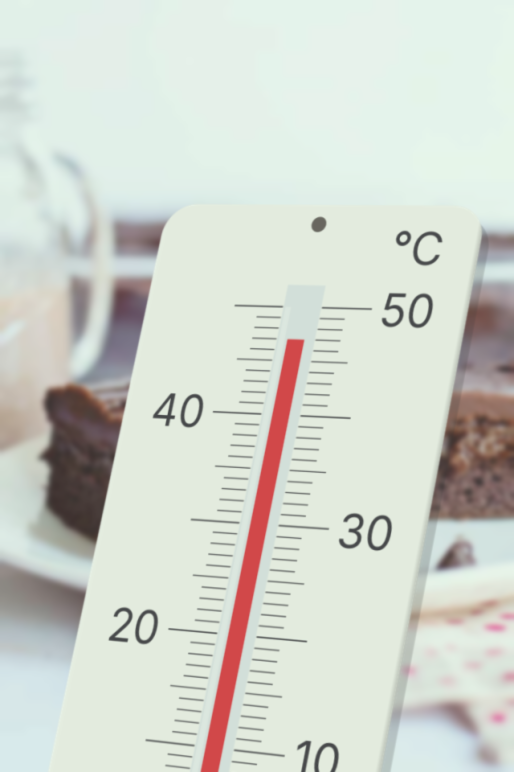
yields **47** °C
